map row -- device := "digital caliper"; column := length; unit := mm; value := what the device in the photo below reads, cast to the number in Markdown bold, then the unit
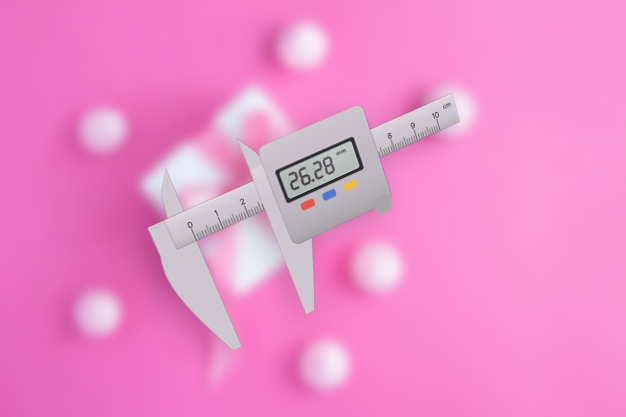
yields **26.28** mm
